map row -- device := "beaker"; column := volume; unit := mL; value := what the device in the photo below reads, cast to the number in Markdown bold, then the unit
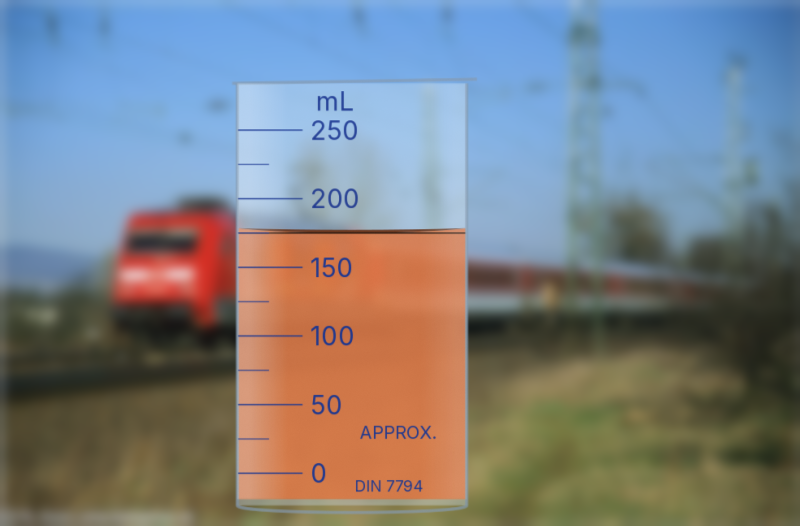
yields **175** mL
